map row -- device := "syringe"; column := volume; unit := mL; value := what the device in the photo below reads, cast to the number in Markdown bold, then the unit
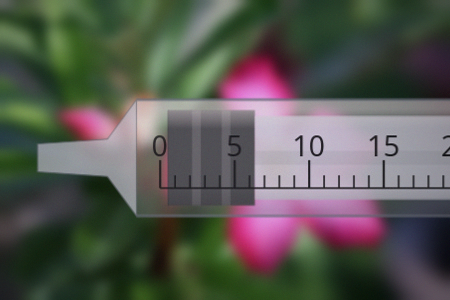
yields **0.5** mL
